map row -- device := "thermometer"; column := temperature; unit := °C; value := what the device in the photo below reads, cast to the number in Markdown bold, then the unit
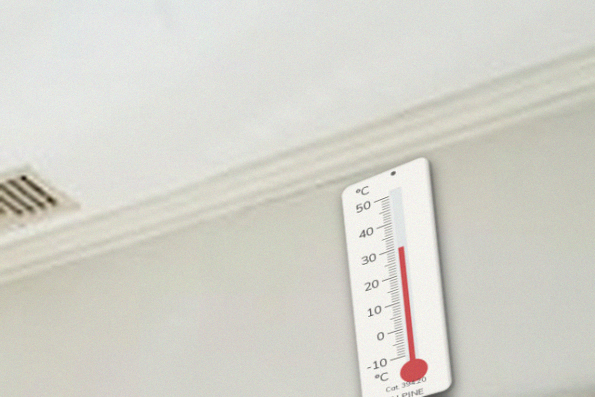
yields **30** °C
